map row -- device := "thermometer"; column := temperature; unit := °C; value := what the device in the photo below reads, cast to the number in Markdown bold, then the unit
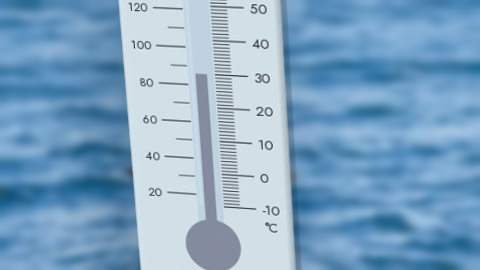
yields **30** °C
